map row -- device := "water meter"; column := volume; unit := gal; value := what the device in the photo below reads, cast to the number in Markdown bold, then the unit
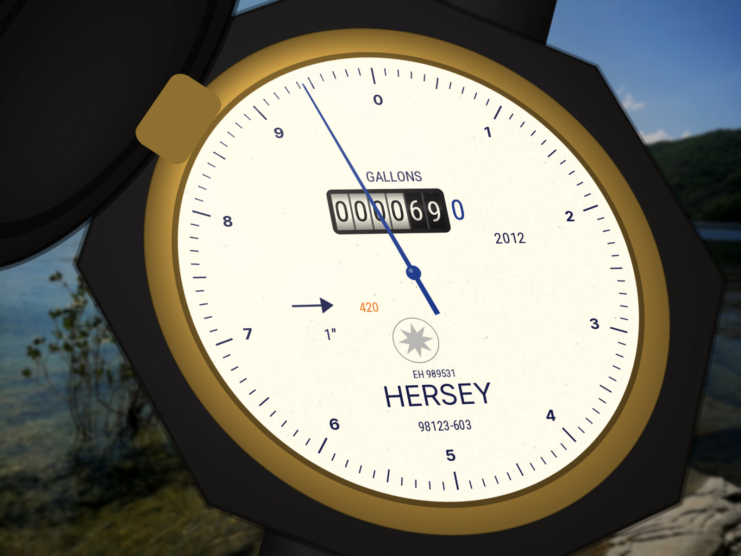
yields **689.4** gal
